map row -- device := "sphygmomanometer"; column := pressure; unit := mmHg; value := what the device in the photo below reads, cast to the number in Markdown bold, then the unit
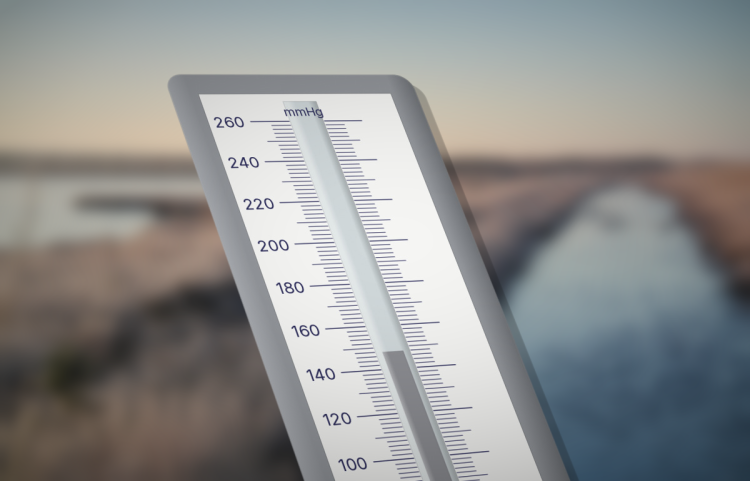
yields **148** mmHg
